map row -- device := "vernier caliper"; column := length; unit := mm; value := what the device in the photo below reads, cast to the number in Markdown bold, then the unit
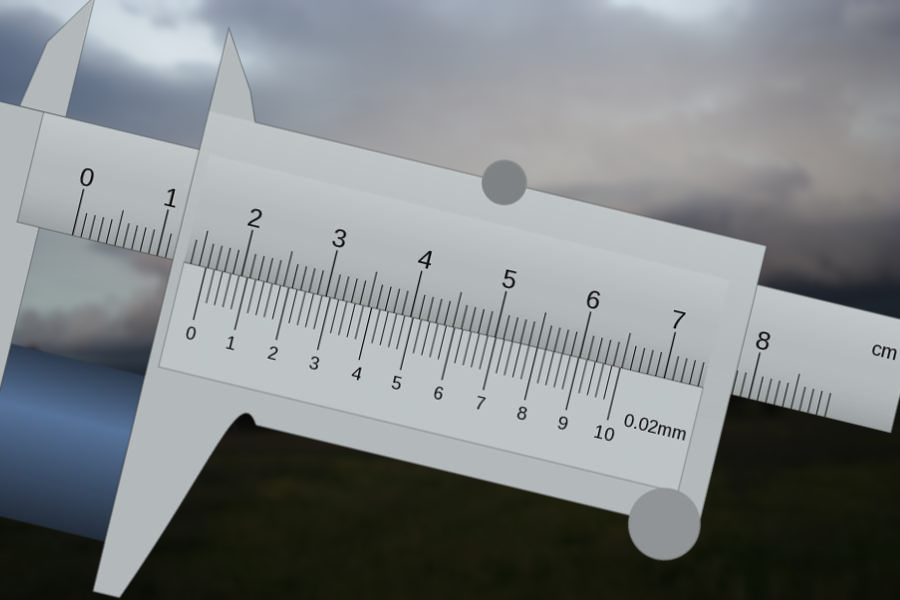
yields **15.8** mm
